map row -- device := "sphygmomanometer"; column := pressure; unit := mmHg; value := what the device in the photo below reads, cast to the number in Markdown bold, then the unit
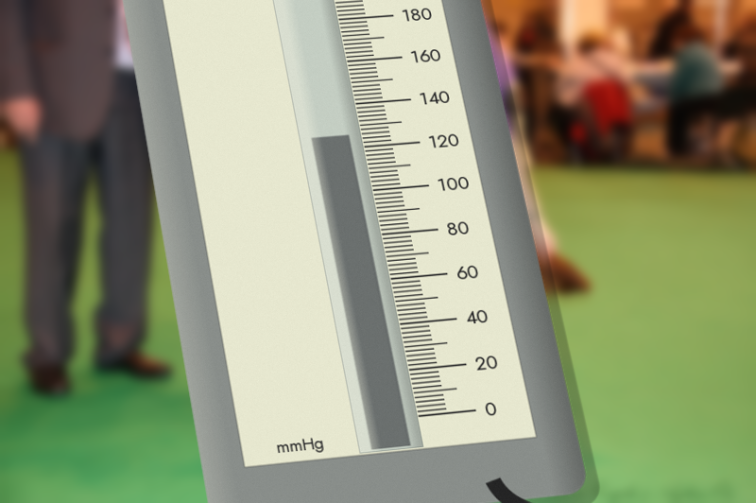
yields **126** mmHg
